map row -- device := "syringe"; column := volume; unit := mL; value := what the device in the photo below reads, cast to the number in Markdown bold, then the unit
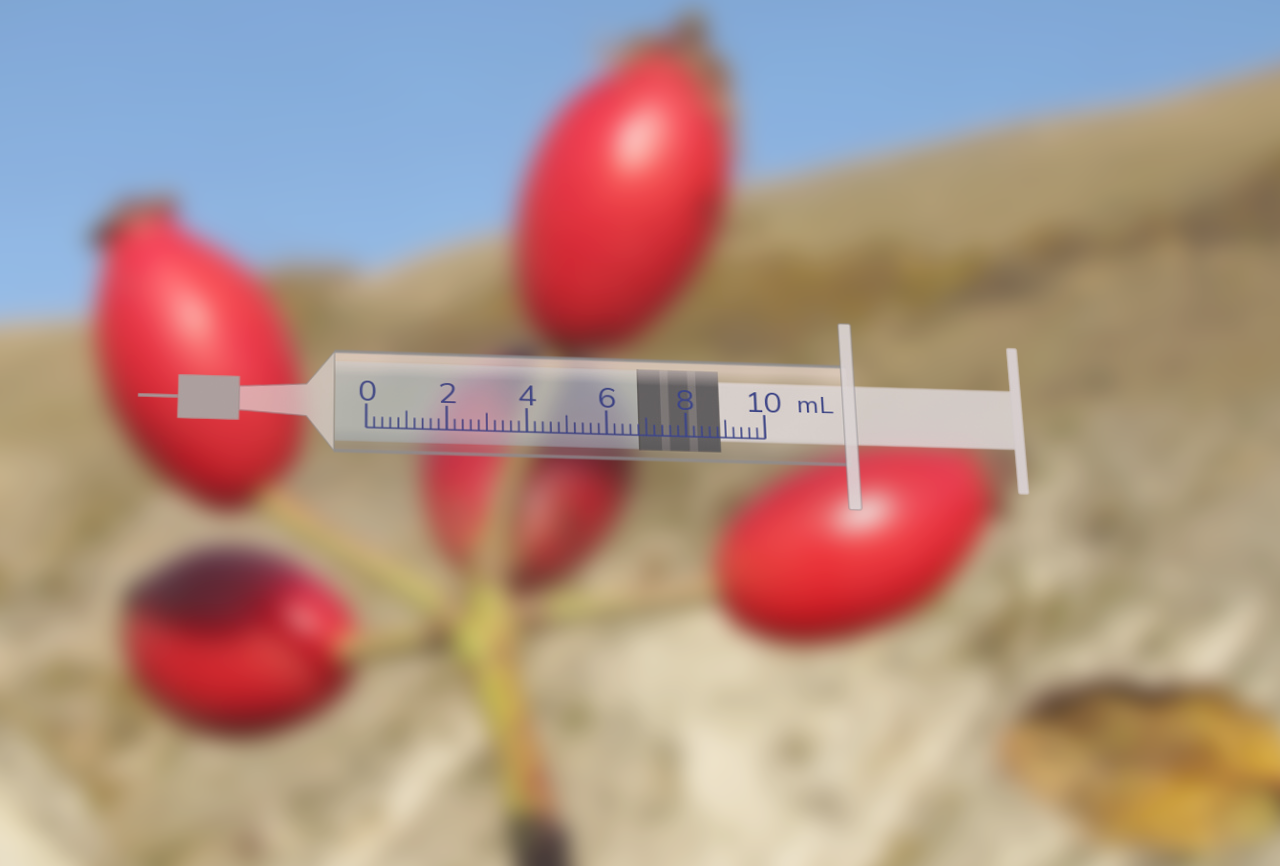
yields **6.8** mL
